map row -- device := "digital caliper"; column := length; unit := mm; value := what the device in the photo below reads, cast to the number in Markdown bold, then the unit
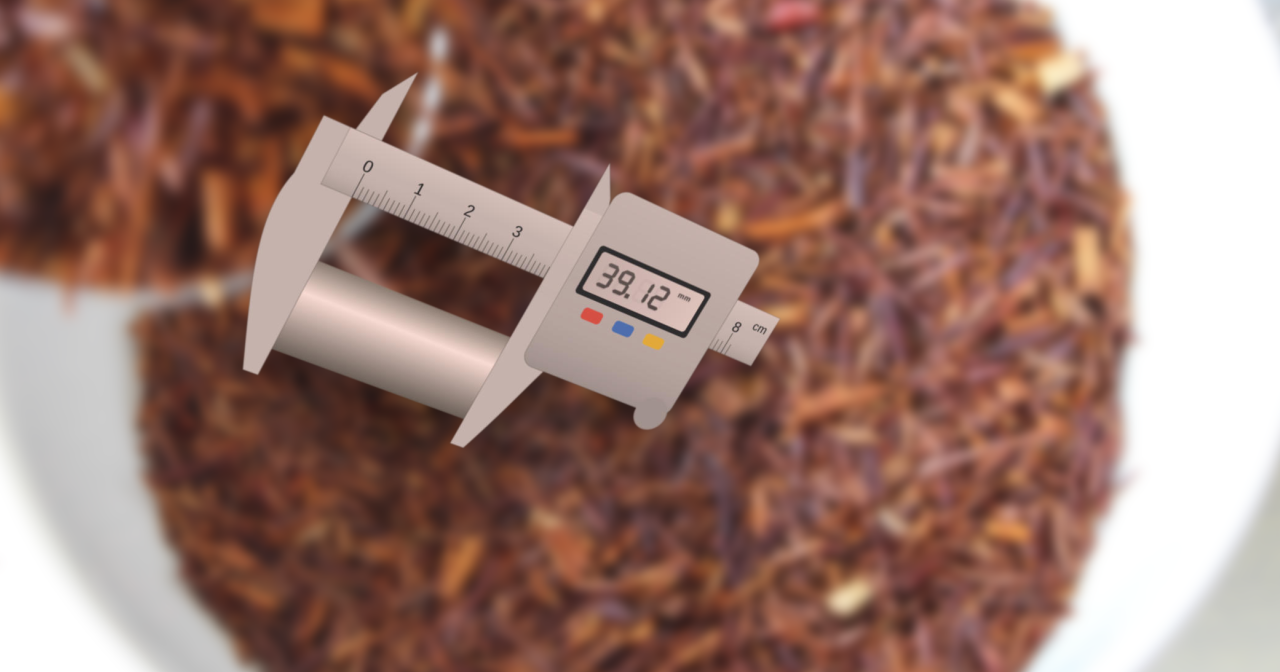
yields **39.12** mm
